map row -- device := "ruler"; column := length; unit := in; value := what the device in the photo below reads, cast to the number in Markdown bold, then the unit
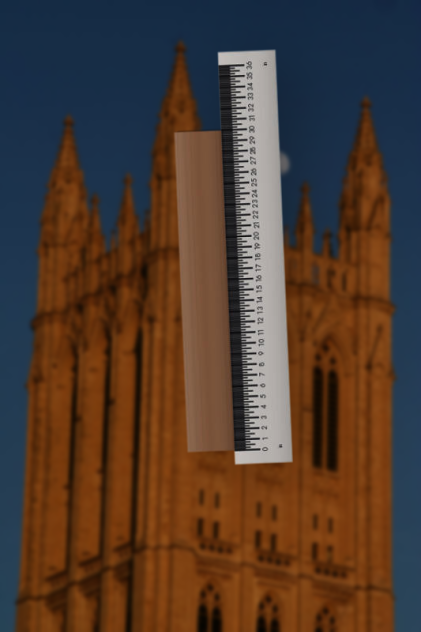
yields **30** in
